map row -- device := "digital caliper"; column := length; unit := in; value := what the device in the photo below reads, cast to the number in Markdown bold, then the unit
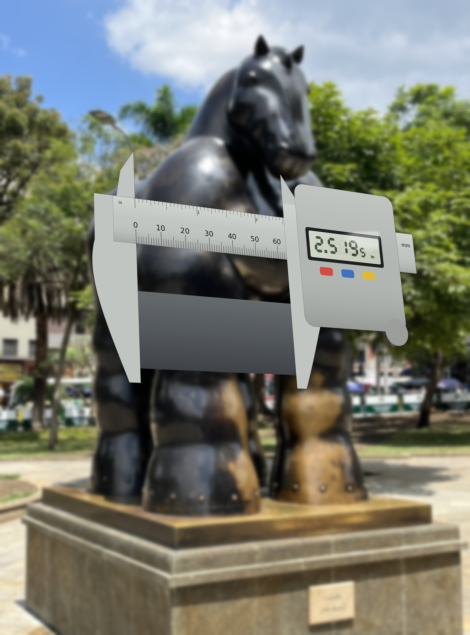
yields **2.5195** in
